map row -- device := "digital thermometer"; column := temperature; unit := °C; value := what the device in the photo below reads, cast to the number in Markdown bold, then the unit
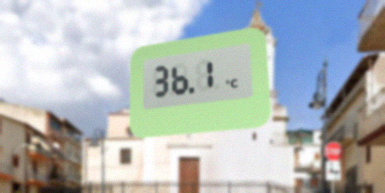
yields **36.1** °C
